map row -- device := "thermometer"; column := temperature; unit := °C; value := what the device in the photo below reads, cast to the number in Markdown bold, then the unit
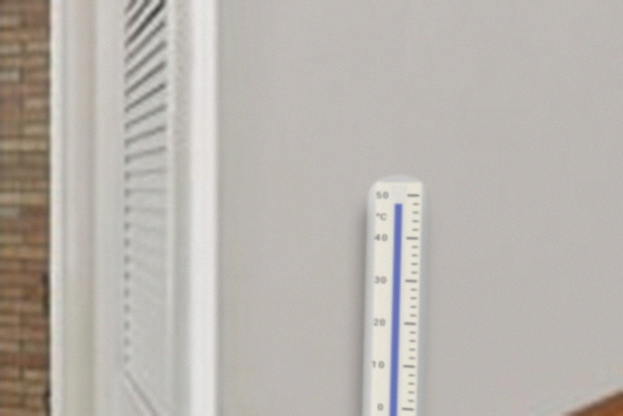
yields **48** °C
